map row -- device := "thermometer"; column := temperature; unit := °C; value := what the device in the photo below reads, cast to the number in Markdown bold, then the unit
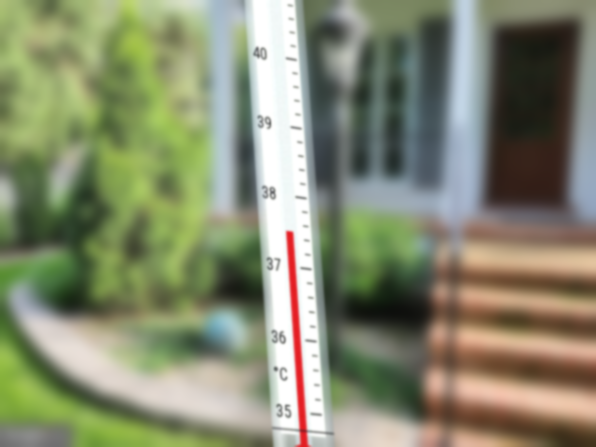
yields **37.5** °C
